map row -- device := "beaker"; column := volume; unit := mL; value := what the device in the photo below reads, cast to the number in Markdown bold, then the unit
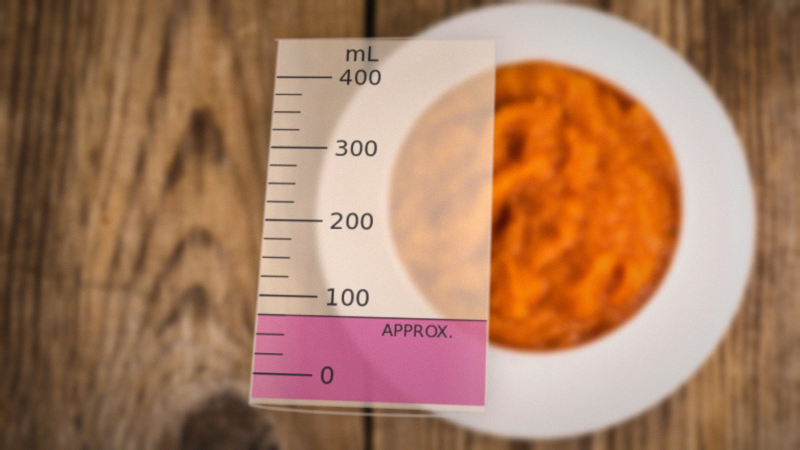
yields **75** mL
